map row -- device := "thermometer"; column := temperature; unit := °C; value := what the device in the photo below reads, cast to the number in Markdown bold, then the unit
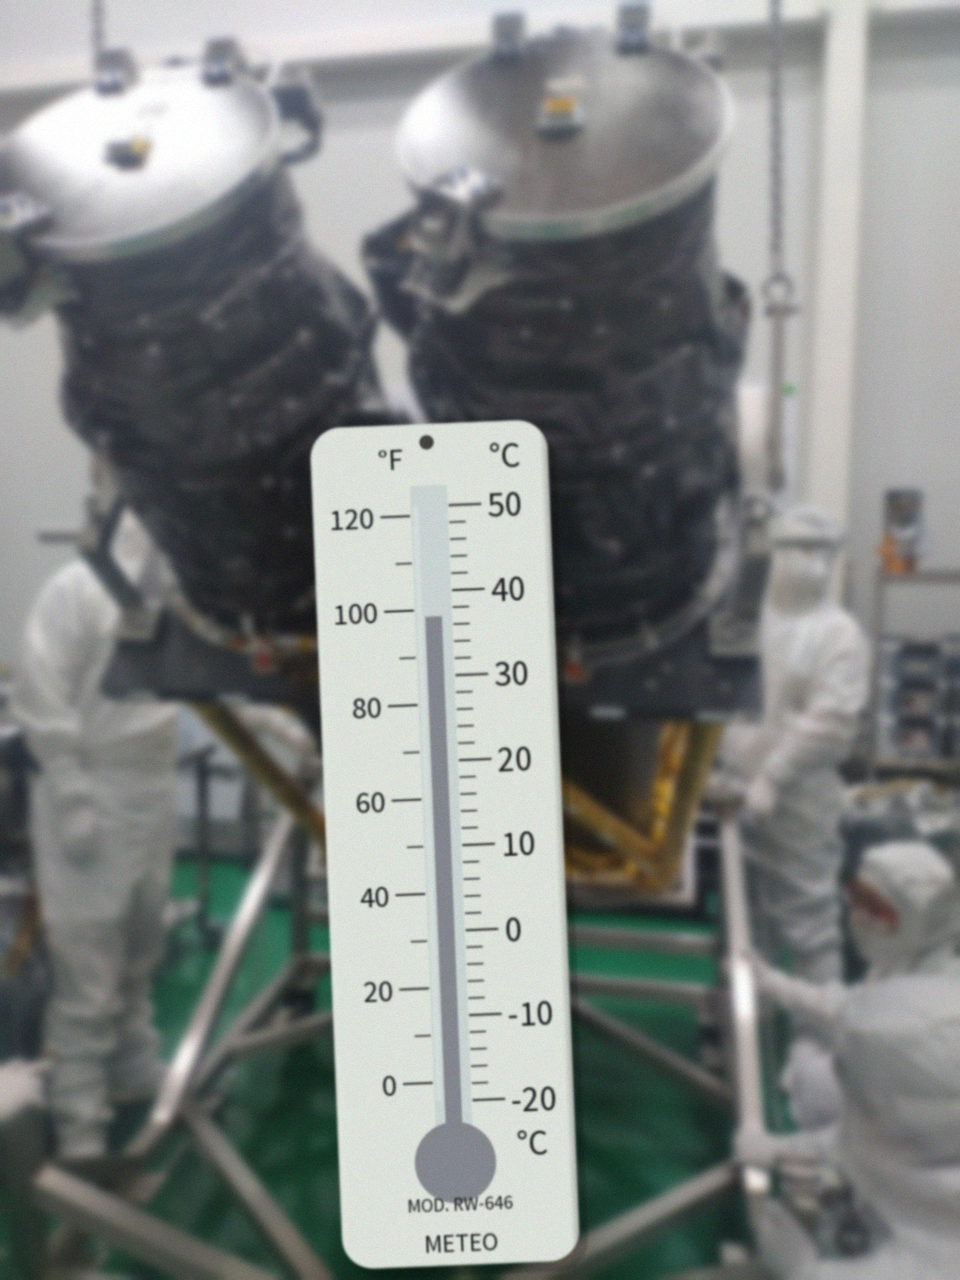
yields **37** °C
